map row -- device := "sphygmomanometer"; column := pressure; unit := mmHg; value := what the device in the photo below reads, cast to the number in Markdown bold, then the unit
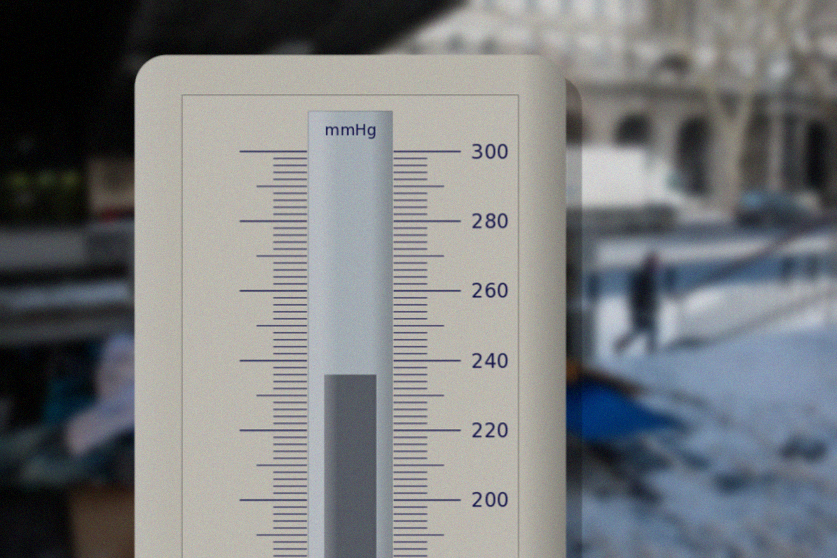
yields **236** mmHg
